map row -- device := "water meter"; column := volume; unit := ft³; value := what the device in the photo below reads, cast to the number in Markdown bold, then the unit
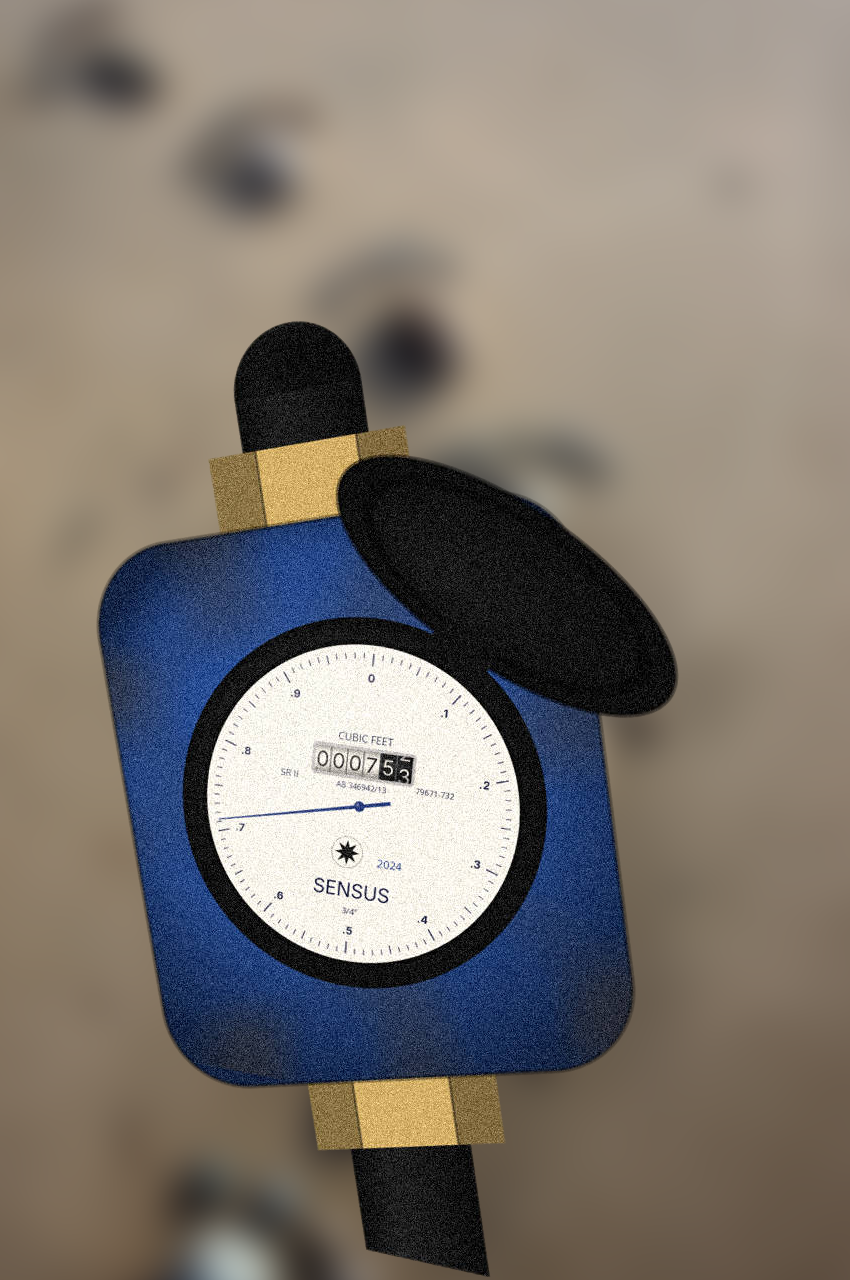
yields **752.71** ft³
